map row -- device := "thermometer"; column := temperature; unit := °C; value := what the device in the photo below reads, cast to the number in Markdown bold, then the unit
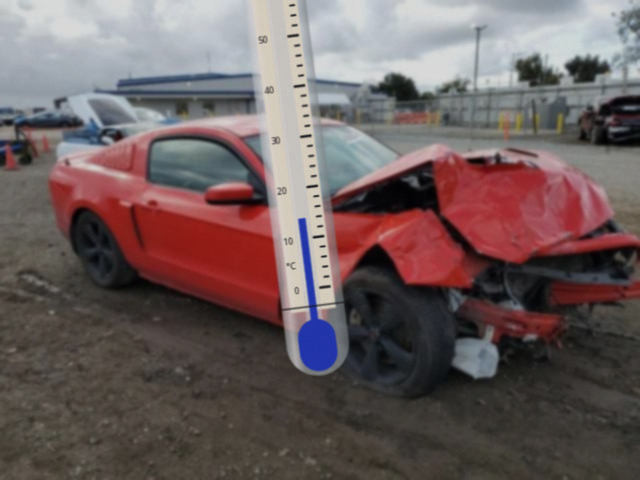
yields **14** °C
